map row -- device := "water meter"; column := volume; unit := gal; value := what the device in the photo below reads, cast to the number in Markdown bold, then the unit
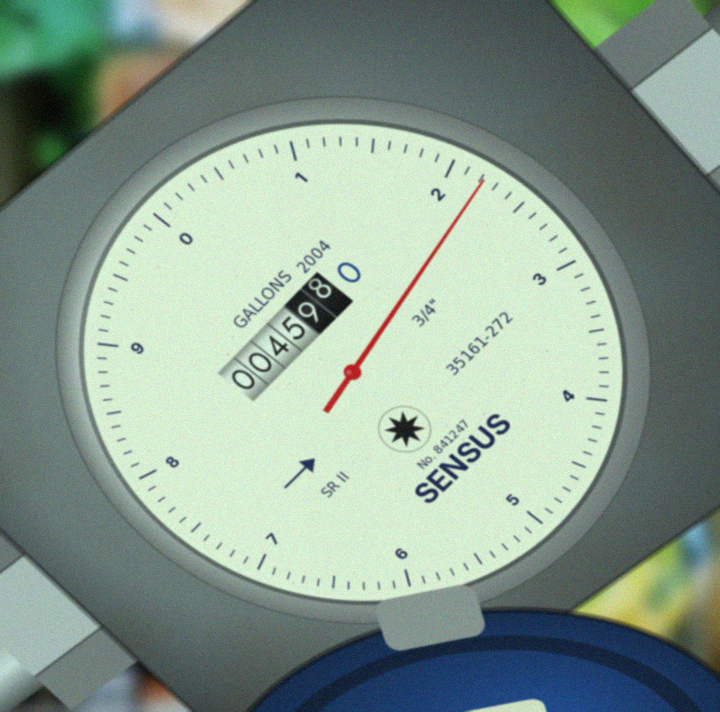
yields **45982.2** gal
